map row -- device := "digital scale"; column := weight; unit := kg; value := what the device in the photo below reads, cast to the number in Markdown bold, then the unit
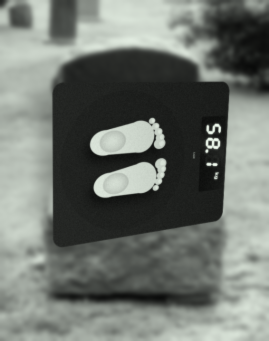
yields **58.1** kg
